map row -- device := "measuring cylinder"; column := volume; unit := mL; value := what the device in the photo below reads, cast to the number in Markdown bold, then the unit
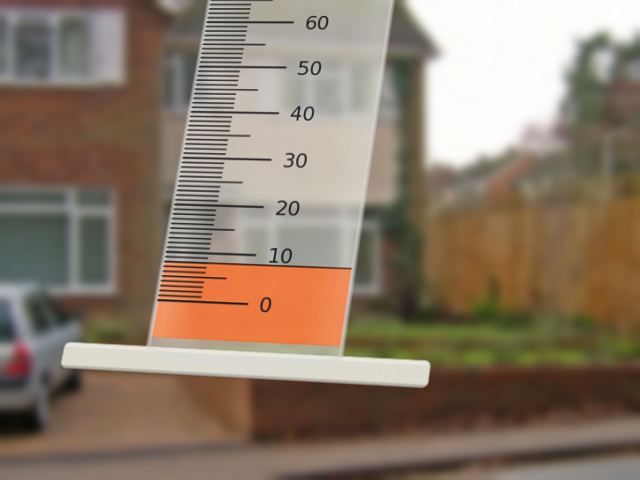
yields **8** mL
